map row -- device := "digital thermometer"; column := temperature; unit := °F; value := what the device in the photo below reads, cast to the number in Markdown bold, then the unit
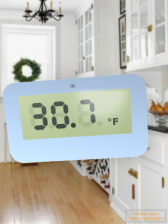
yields **30.7** °F
